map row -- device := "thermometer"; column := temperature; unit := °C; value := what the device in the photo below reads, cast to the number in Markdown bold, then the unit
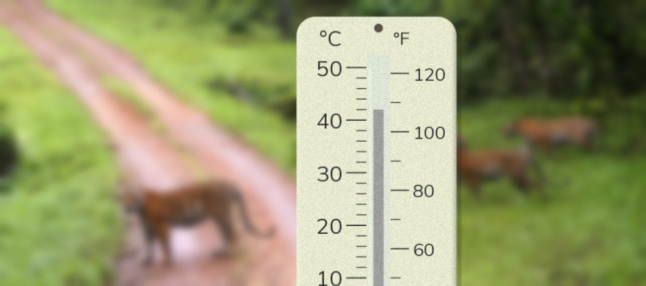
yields **42** °C
